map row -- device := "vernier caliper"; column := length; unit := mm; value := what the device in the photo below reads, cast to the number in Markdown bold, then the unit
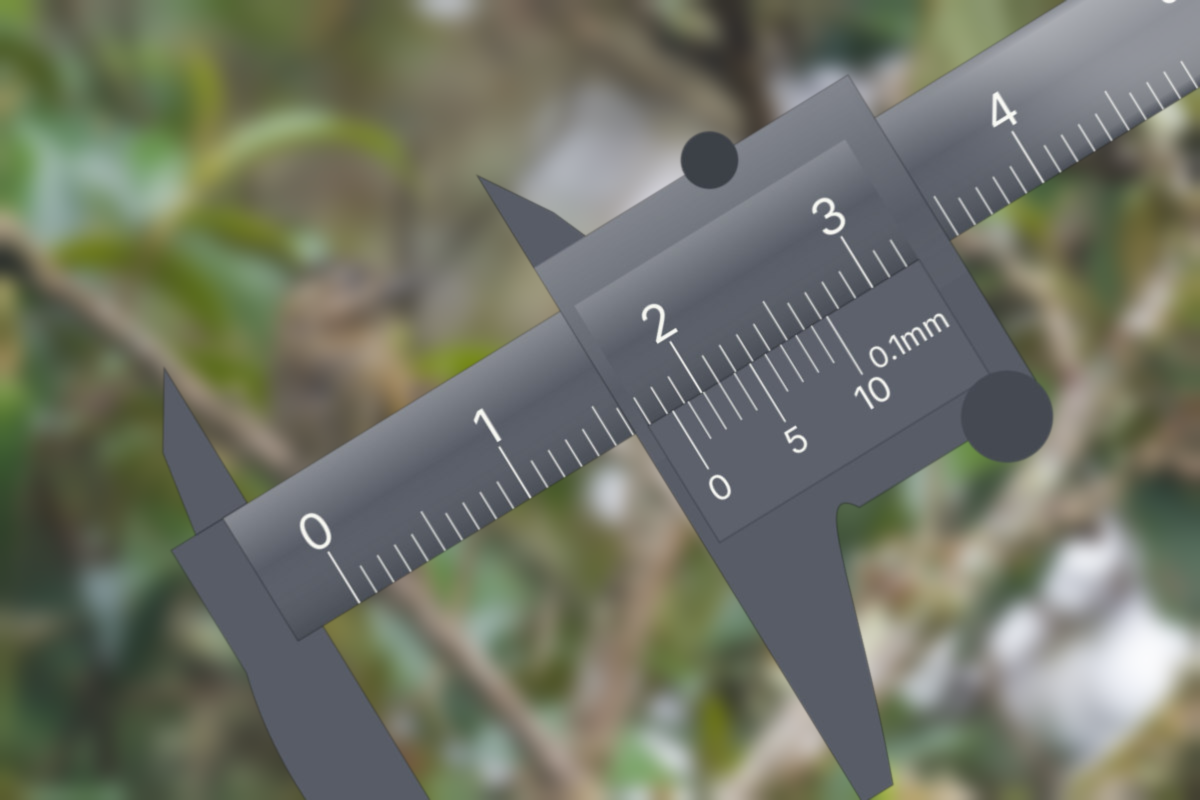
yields **18.3** mm
